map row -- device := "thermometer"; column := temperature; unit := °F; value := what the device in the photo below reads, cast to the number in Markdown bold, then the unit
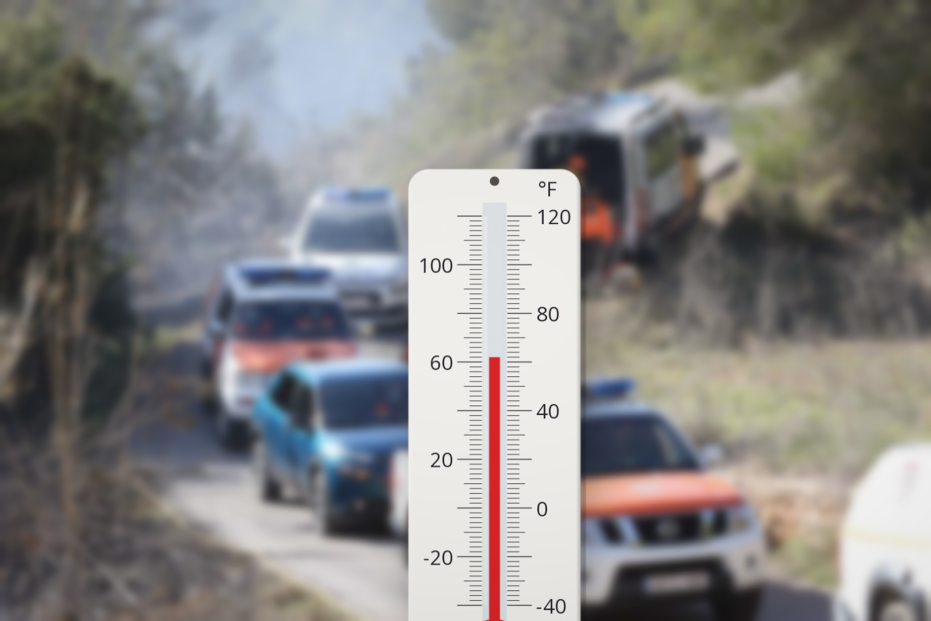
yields **62** °F
